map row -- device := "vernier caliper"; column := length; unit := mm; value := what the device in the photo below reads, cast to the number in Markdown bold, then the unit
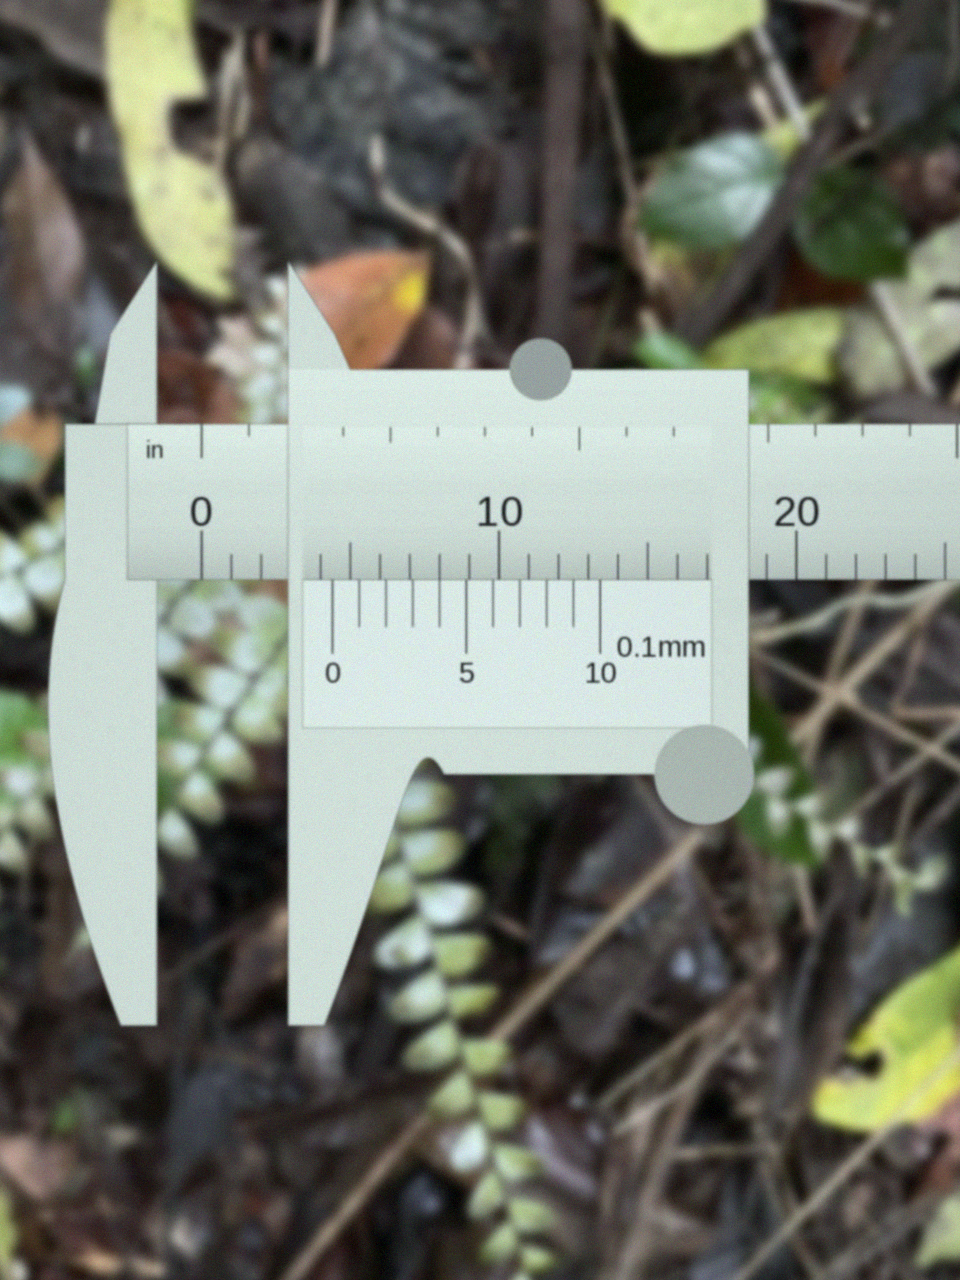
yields **4.4** mm
